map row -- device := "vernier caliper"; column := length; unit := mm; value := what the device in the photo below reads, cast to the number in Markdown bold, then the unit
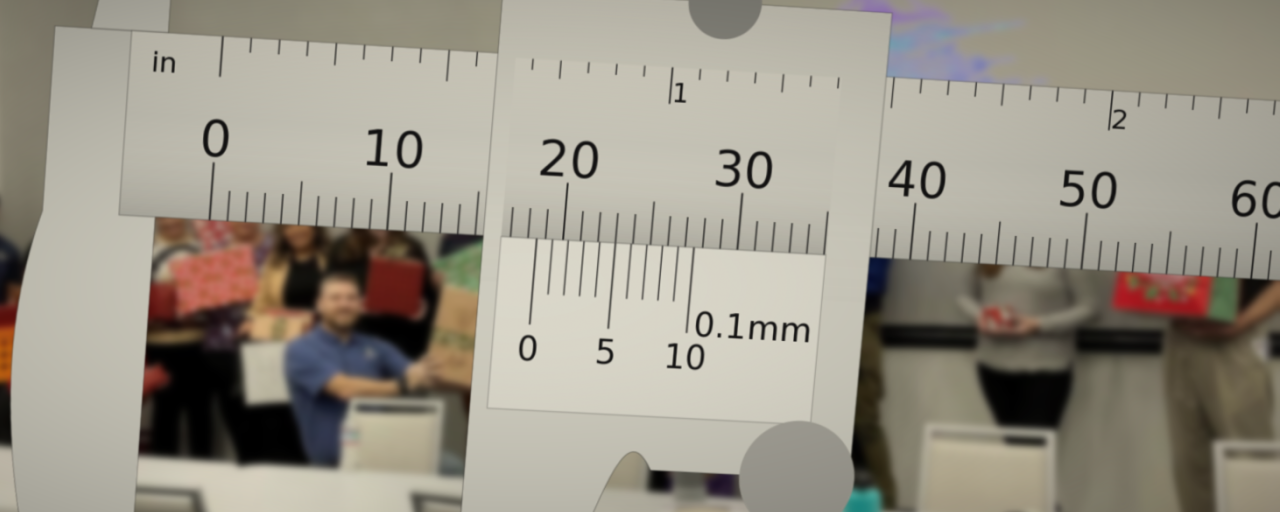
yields **18.5** mm
